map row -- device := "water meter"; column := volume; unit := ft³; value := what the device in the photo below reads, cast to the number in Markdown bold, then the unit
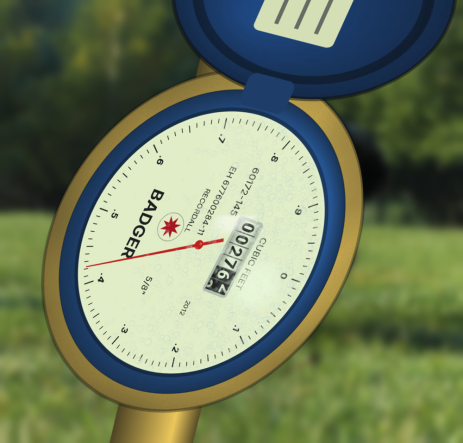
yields **2762.42** ft³
